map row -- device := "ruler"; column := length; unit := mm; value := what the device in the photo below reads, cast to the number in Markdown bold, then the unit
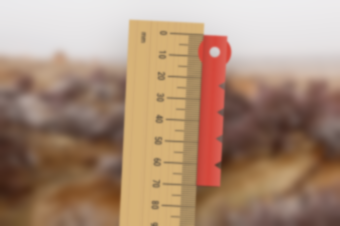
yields **70** mm
